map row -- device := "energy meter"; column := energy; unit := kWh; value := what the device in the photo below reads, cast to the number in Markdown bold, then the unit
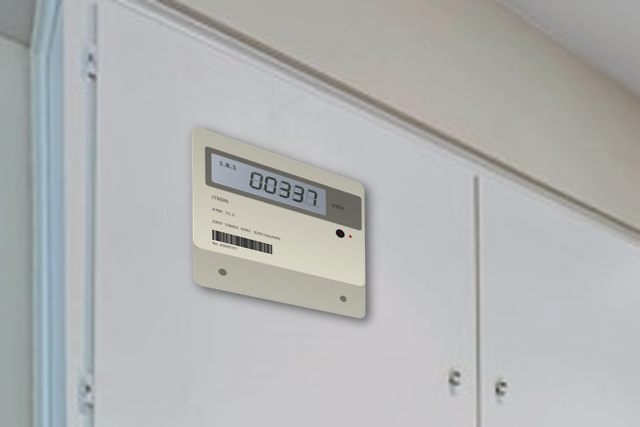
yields **337** kWh
